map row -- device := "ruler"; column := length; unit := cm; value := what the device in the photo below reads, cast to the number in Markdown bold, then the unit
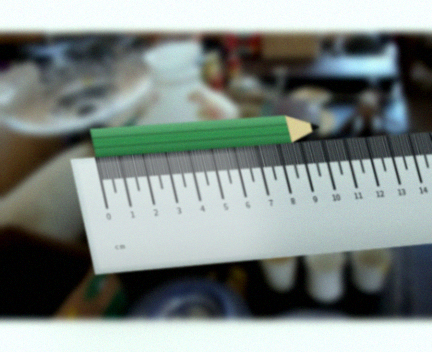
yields **10** cm
